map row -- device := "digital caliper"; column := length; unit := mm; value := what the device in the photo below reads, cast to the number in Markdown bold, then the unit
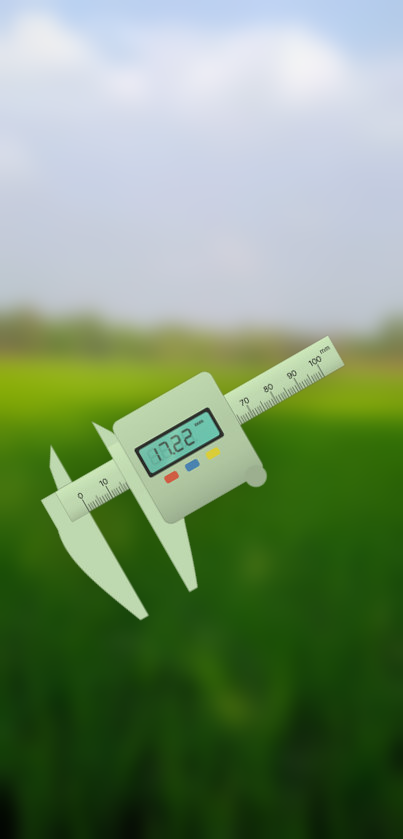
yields **17.22** mm
